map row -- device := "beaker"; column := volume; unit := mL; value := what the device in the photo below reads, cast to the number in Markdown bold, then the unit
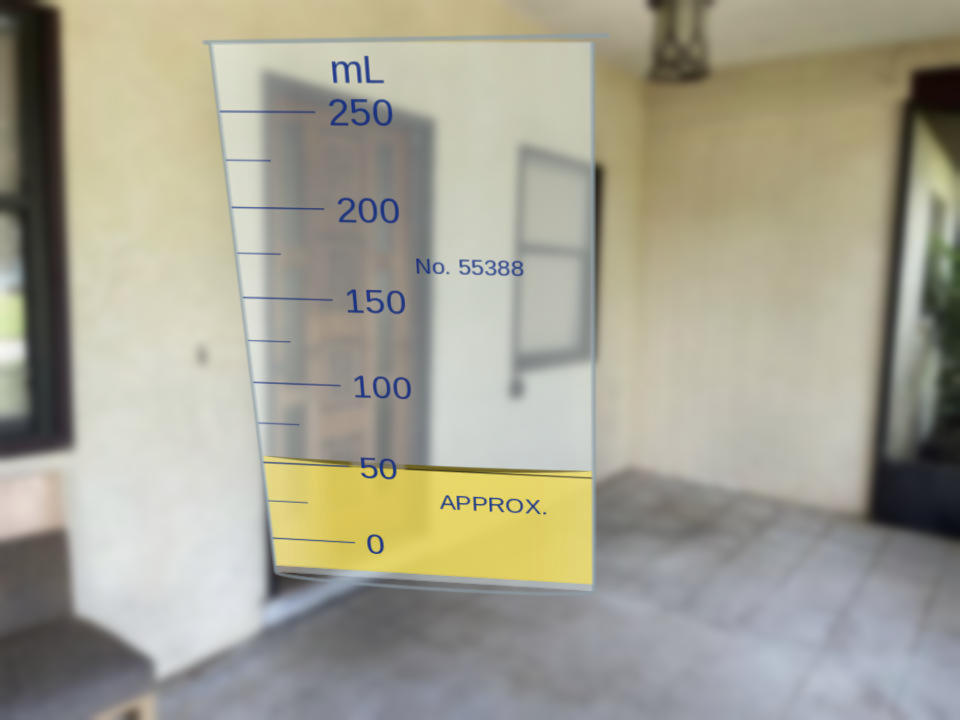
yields **50** mL
